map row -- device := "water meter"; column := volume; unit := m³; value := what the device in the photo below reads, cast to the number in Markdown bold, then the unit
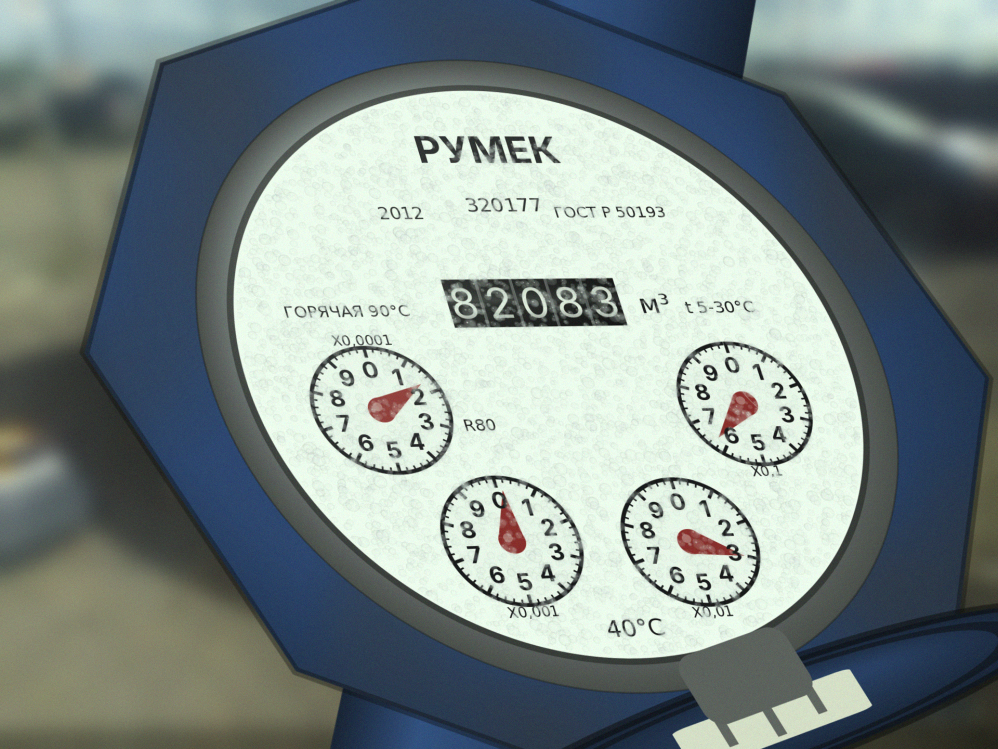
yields **82083.6301** m³
